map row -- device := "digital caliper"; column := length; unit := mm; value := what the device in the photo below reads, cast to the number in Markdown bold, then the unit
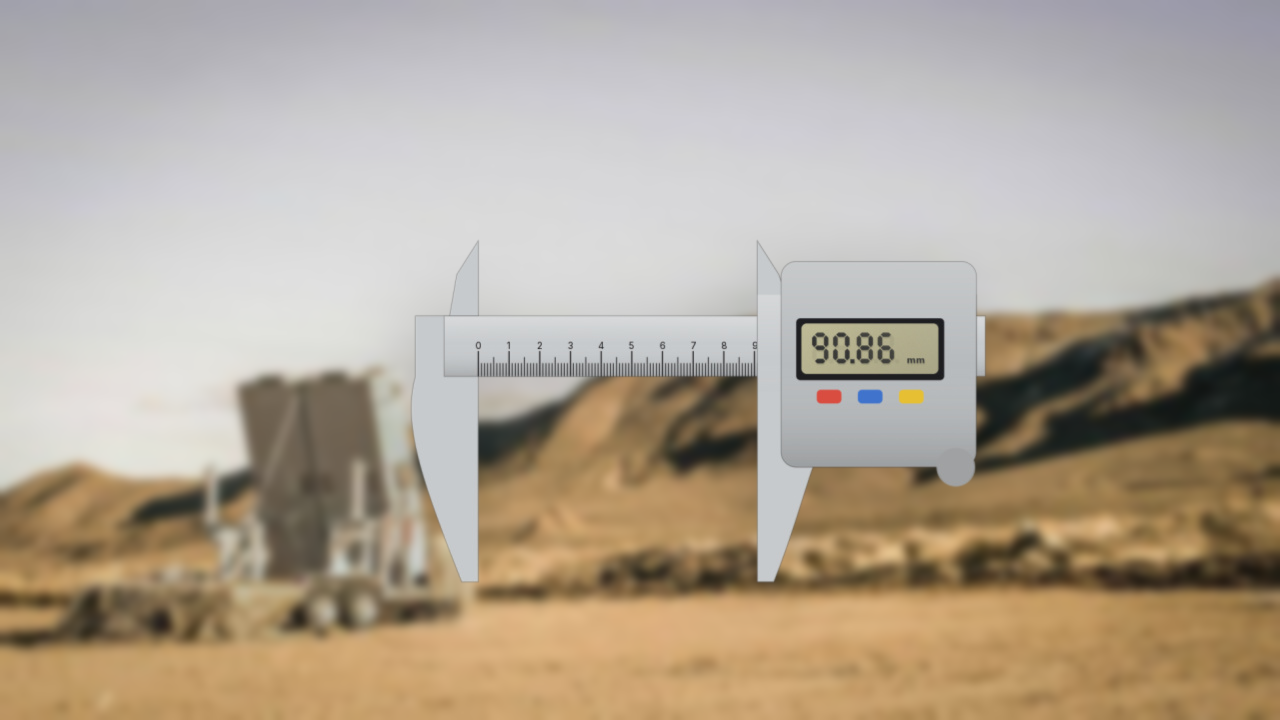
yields **90.86** mm
